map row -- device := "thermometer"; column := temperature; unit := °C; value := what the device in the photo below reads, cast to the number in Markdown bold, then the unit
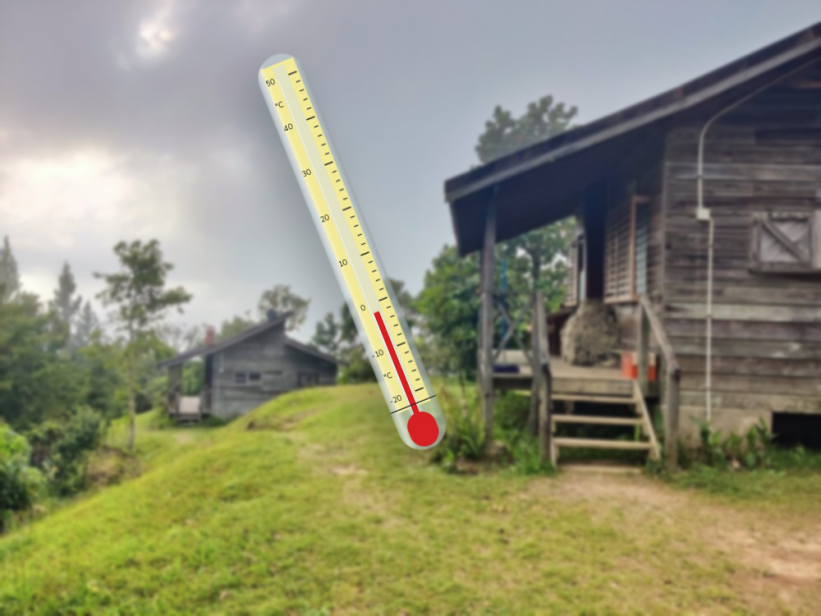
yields **-2** °C
